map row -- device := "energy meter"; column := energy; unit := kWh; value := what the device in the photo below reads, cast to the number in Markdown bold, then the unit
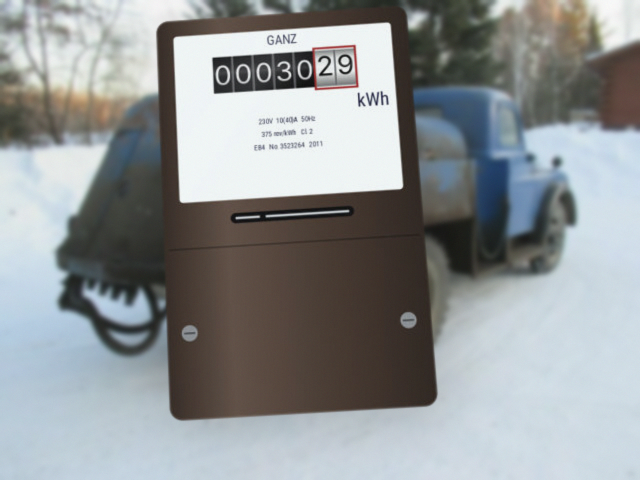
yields **30.29** kWh
